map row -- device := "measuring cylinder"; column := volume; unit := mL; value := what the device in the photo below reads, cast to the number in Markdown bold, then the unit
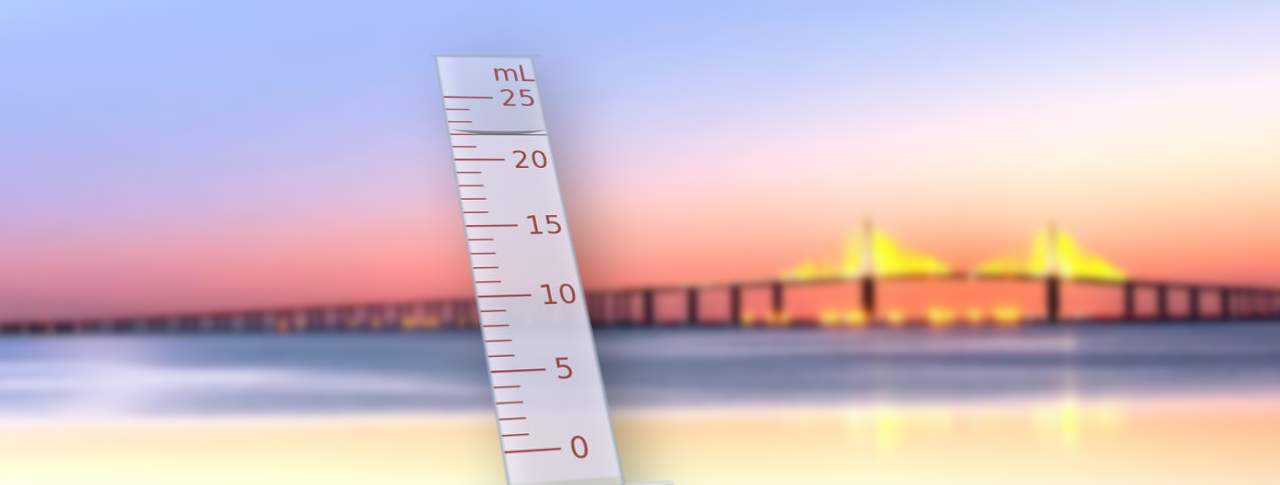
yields **22** mL
